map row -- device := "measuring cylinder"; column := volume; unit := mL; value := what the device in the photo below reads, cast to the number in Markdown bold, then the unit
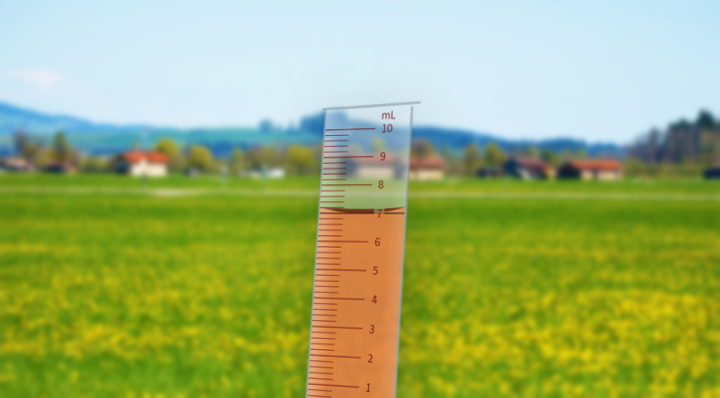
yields **7** mL
